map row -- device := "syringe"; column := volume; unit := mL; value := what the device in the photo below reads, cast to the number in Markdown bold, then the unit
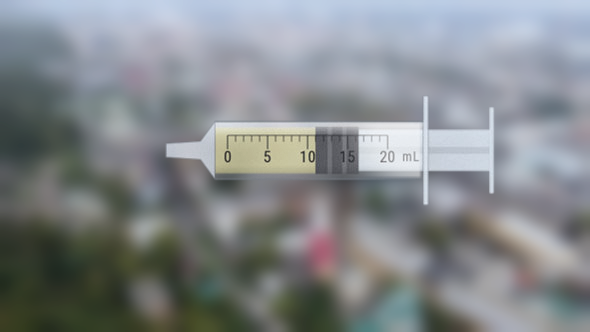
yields **11** mL
